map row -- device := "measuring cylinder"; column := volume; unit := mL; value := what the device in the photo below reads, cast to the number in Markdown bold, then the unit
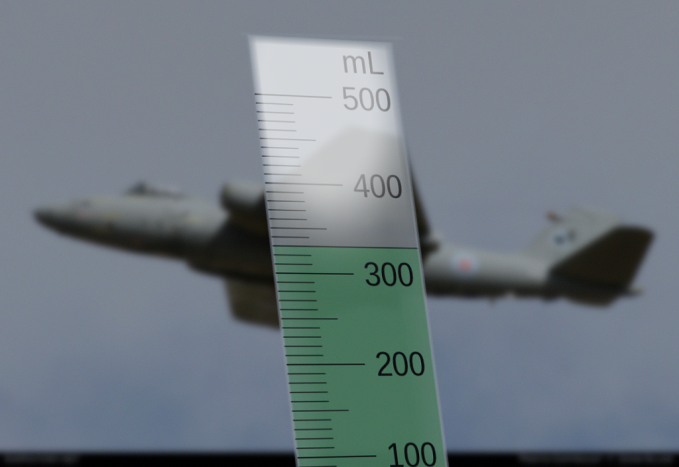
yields **330** mL
